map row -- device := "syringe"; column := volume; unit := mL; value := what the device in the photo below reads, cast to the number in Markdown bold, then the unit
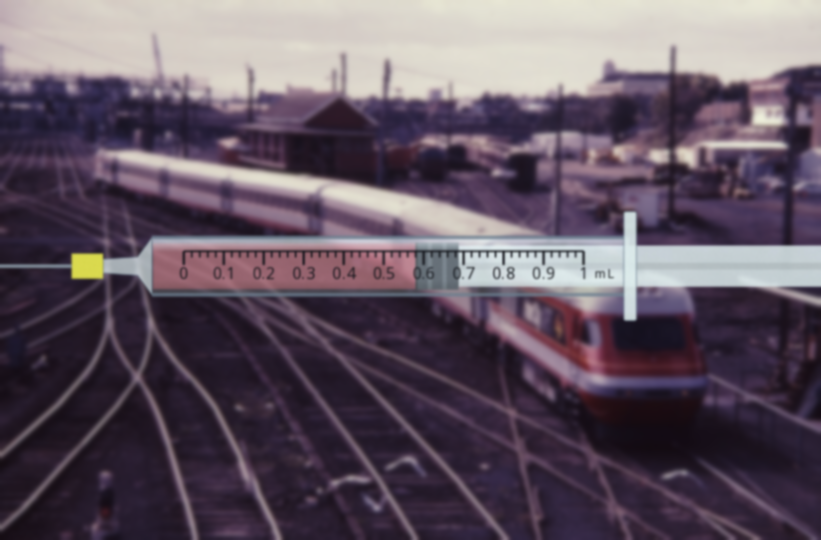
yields **0.58** mL
